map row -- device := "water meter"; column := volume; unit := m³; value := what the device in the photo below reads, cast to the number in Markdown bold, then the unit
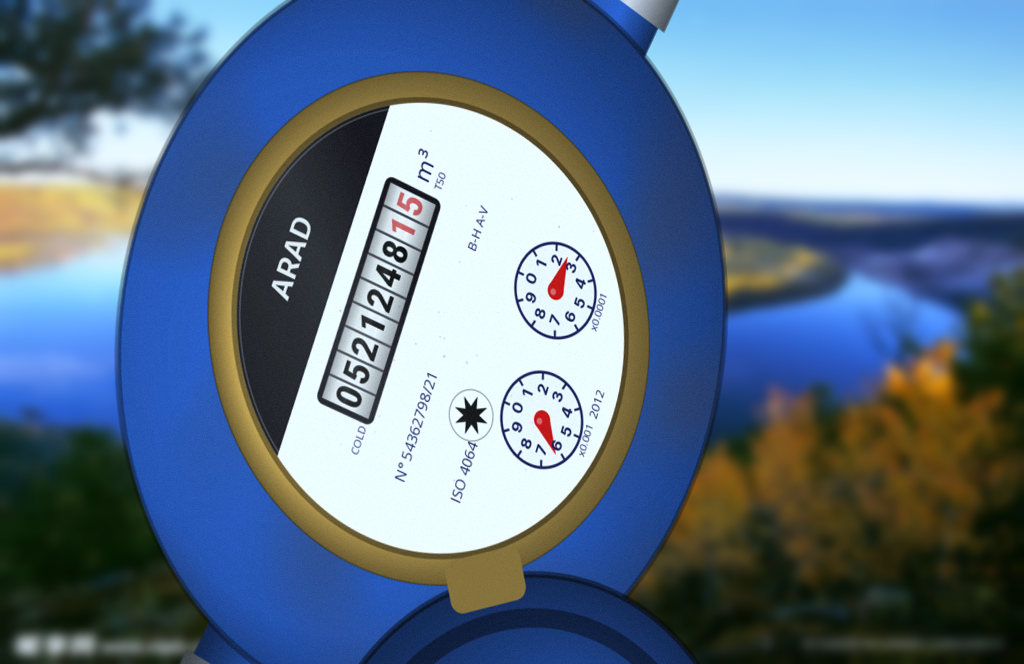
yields **521248.1562** m³
